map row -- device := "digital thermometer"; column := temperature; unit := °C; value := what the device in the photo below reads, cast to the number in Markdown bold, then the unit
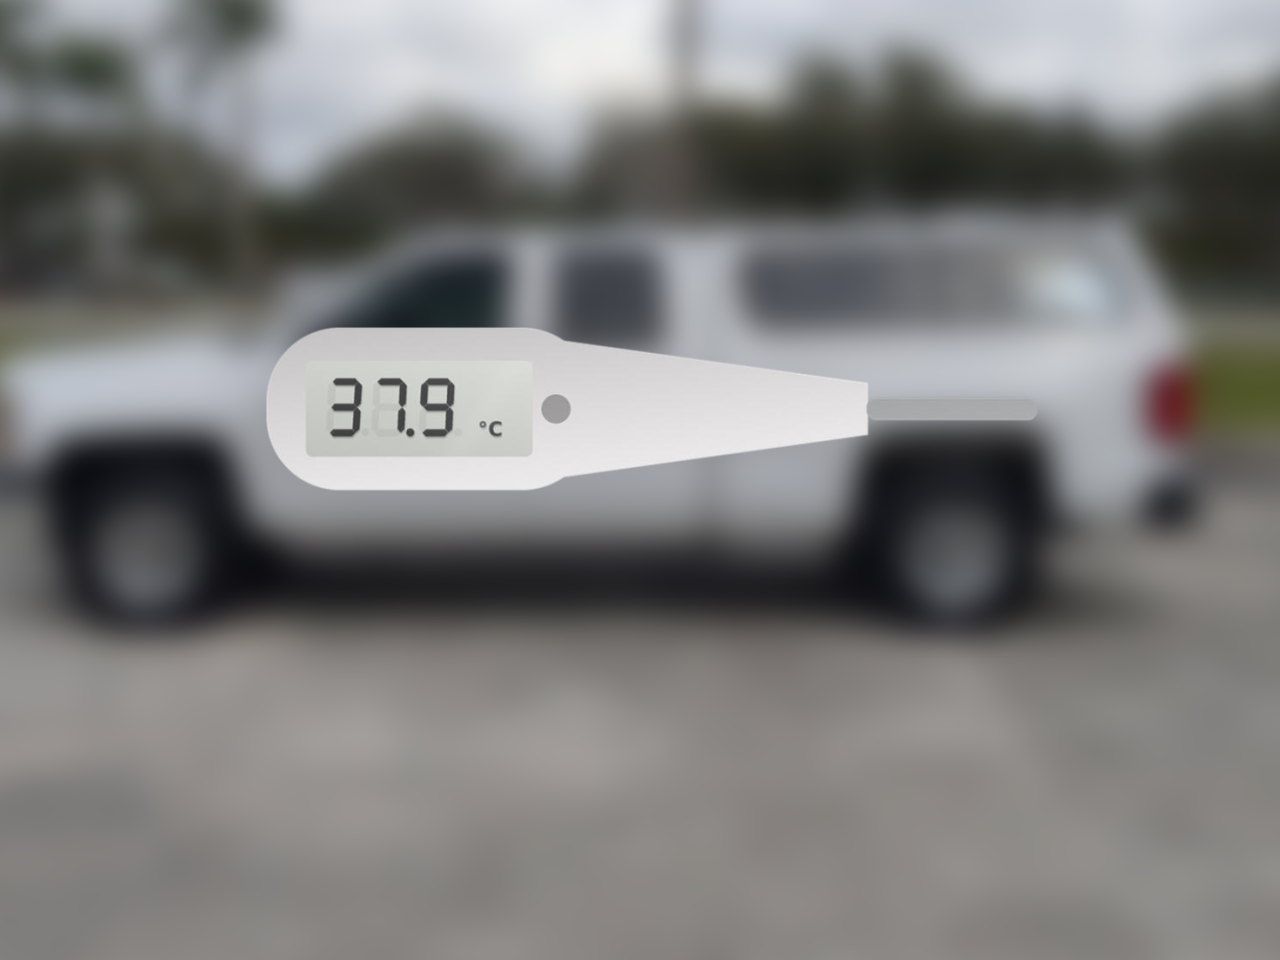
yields **37.9** °C
